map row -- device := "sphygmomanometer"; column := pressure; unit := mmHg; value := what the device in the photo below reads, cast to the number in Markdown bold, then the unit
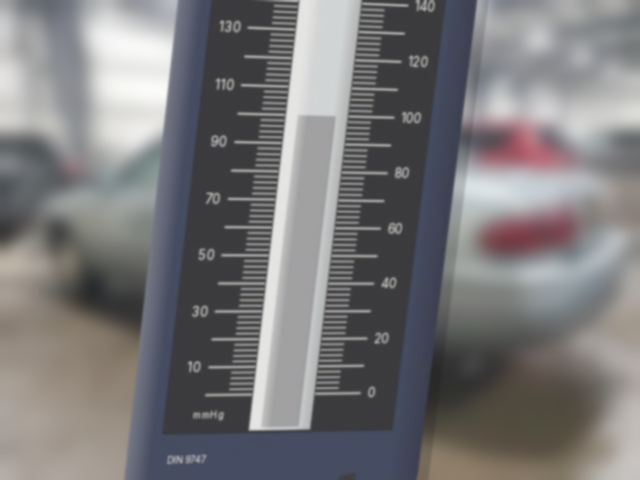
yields **100** mmHg
